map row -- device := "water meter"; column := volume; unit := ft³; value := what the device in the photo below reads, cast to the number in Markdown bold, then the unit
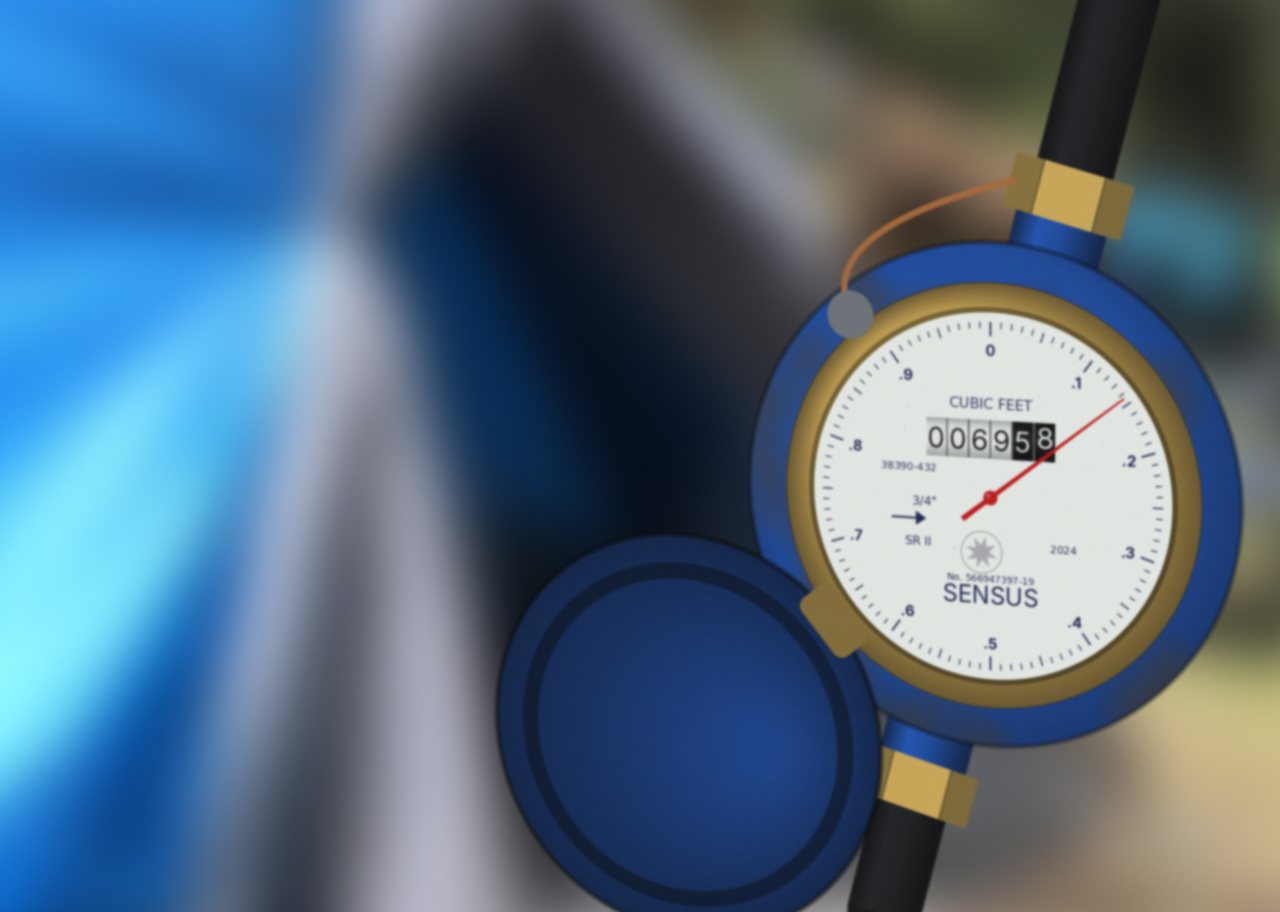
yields **6958.14** ft³
